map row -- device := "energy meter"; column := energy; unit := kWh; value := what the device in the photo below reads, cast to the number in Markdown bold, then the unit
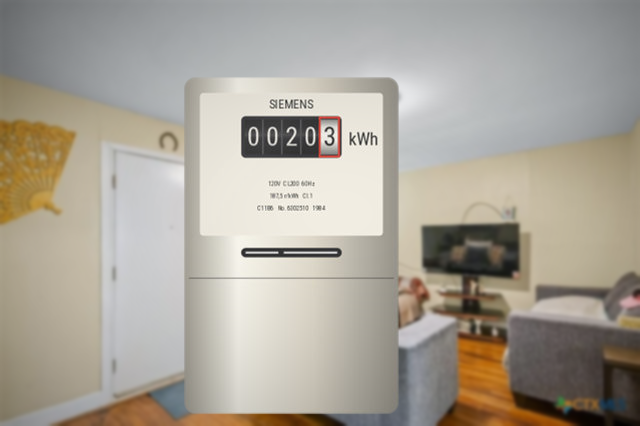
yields **20.3** kWh
